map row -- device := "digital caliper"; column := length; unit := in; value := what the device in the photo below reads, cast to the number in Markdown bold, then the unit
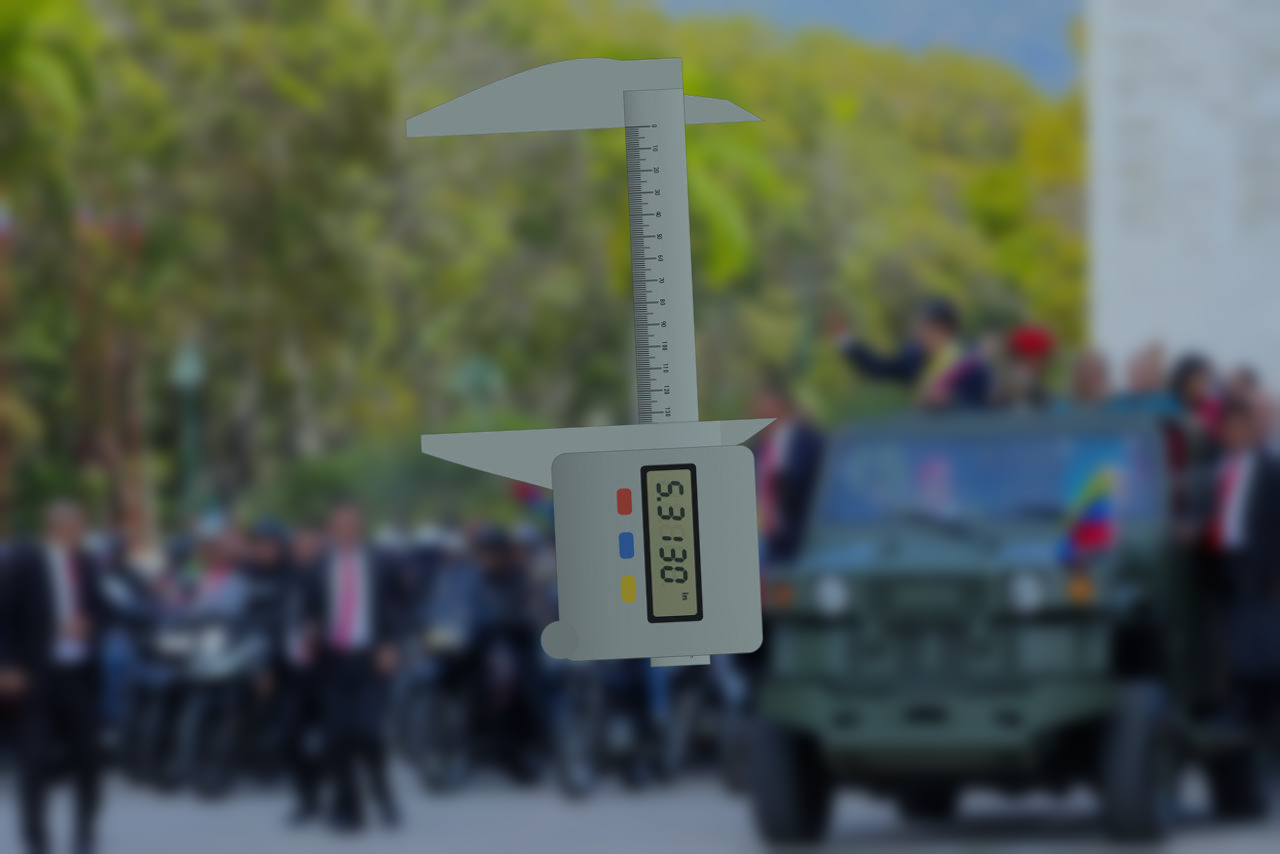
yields **5.3130** in
